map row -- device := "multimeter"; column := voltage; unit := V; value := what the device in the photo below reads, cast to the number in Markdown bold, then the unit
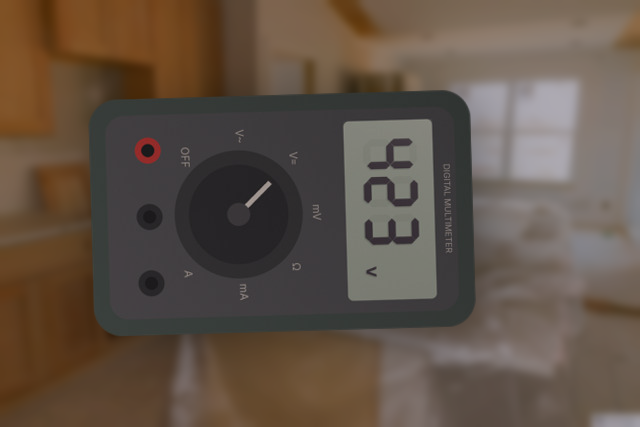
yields **423** V
